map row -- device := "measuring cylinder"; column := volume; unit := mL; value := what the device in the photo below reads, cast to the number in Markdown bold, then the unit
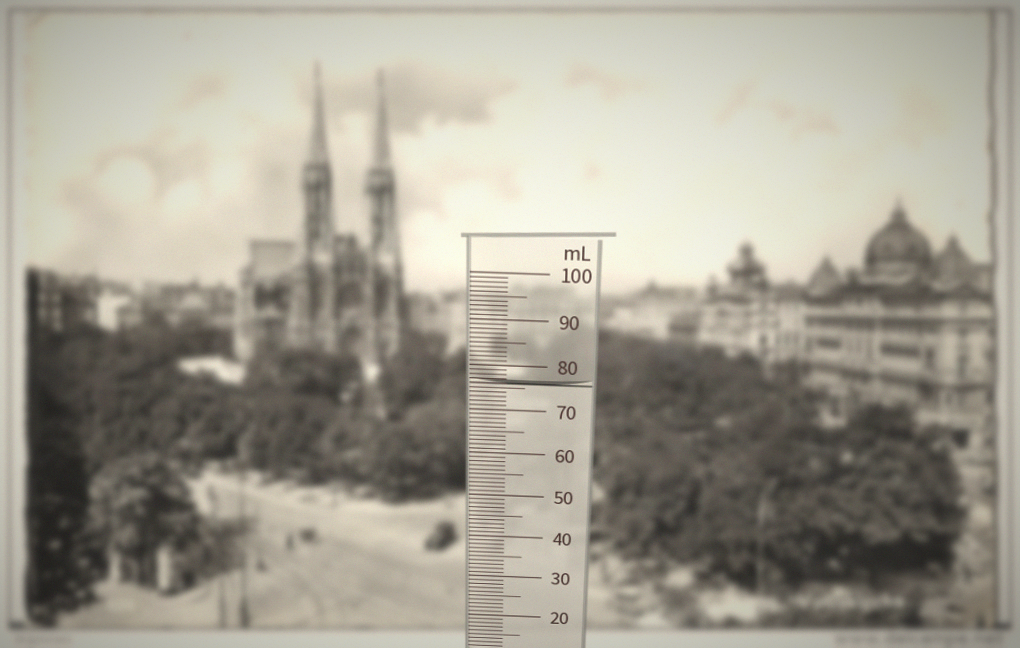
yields **76** mL
